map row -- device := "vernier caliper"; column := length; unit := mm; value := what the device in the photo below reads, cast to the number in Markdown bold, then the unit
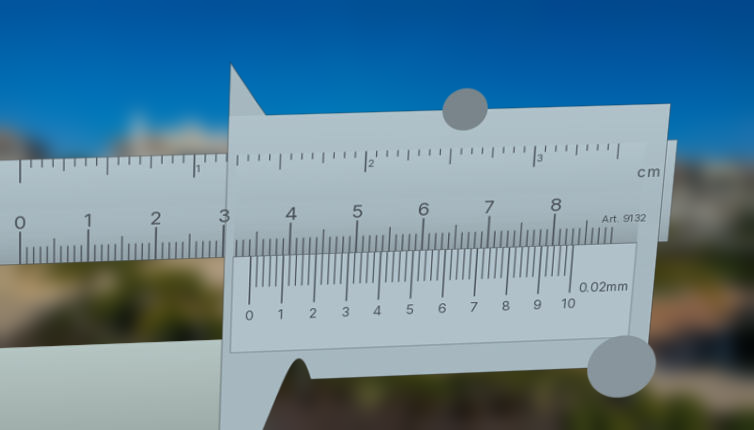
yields **34.2** mm
